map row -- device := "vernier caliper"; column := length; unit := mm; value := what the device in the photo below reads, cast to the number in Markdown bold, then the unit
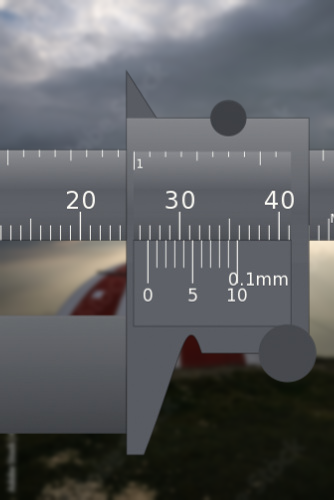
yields **26.8** mm
